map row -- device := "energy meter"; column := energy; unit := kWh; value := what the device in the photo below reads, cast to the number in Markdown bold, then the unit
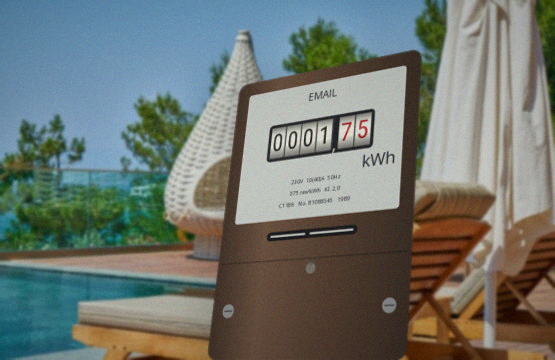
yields **1.75** kWh
